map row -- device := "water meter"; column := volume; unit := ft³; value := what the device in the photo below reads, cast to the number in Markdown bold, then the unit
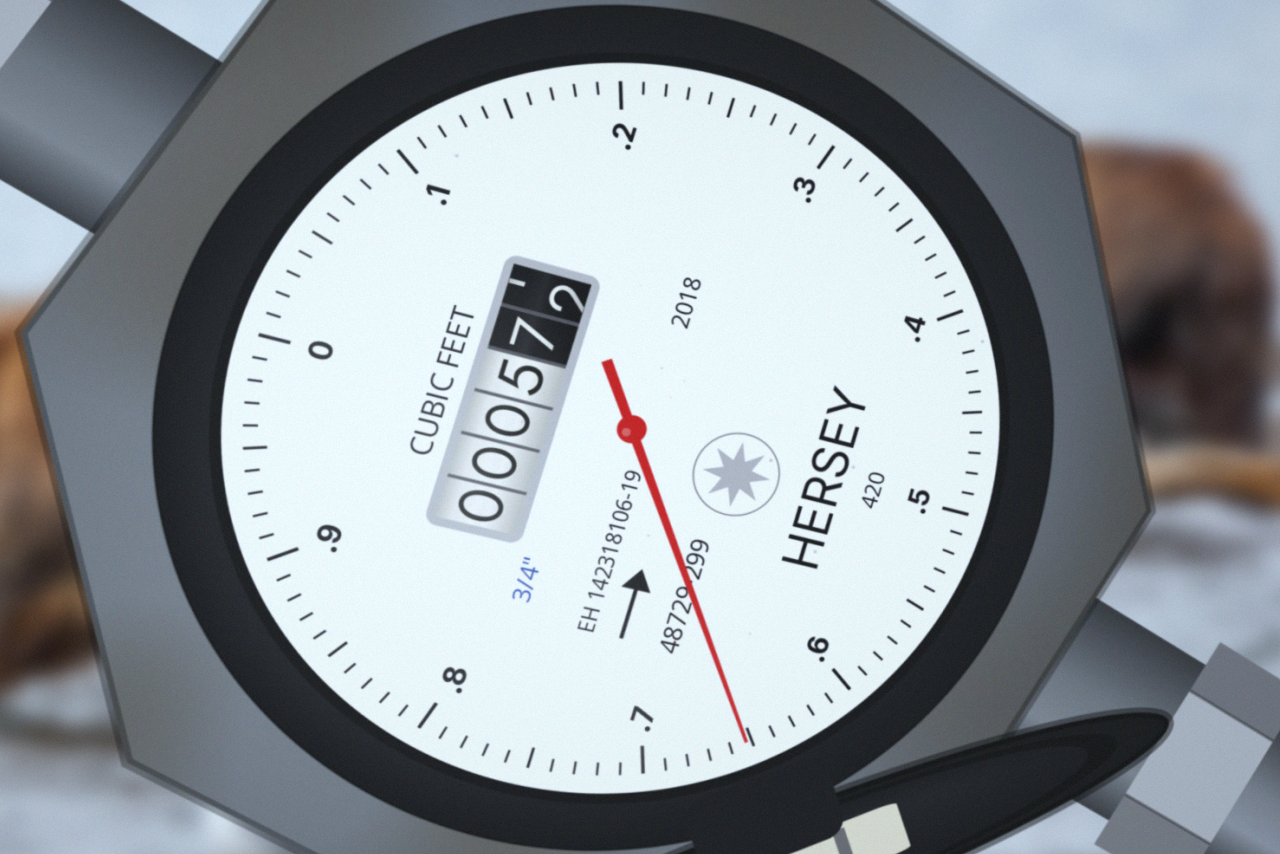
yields **571.65** ft³
